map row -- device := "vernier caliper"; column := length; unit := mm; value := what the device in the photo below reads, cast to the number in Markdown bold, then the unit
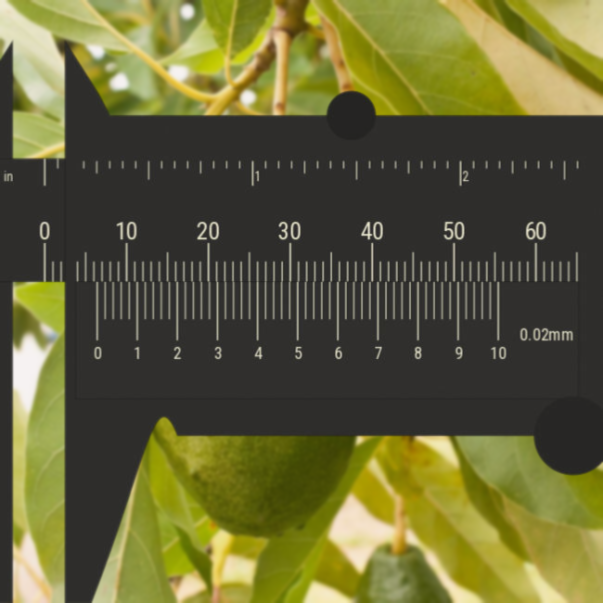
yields **6.4** mm
